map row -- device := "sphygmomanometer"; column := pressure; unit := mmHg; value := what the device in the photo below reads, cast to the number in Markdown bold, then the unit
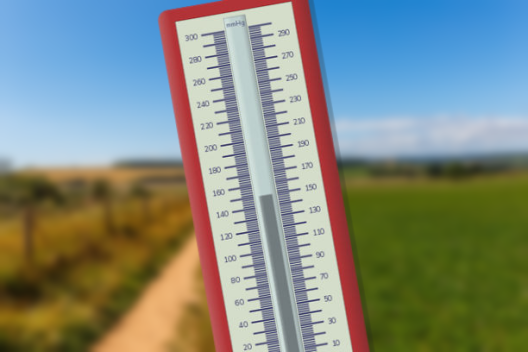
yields **150** mmHg
